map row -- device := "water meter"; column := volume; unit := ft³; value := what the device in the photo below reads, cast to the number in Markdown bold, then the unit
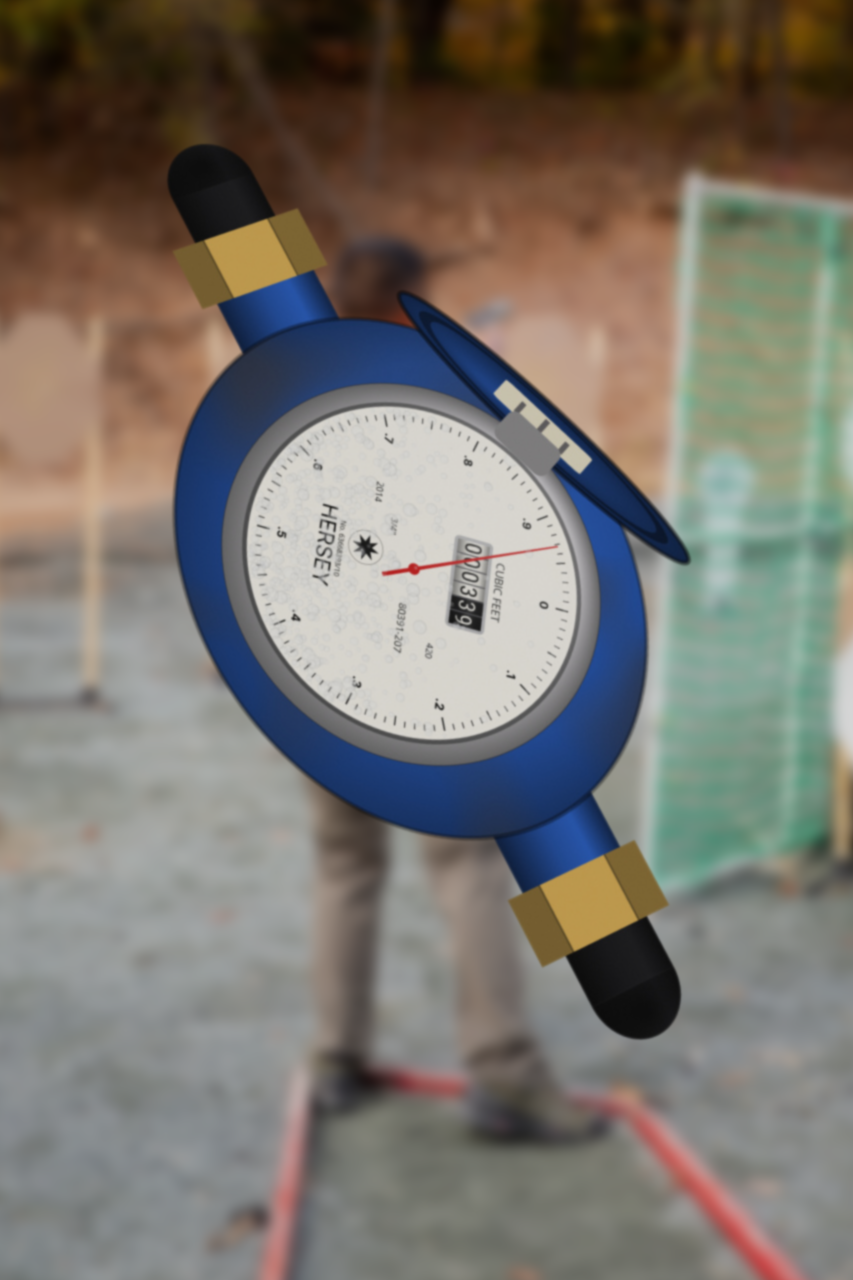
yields **338.93** ft³
